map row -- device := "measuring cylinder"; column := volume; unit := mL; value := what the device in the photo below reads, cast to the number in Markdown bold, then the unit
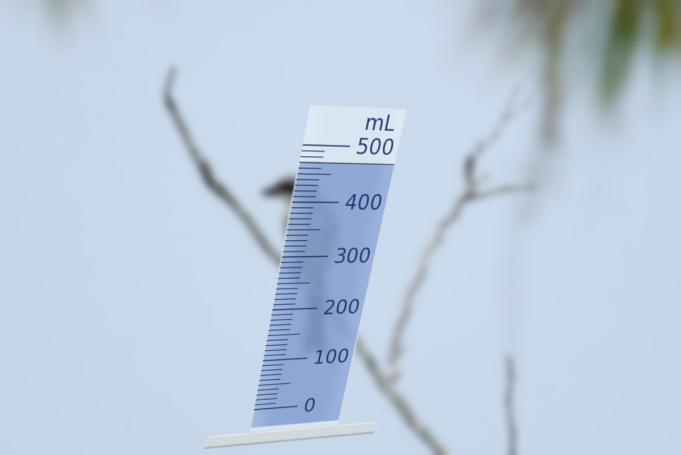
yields **470** mL
